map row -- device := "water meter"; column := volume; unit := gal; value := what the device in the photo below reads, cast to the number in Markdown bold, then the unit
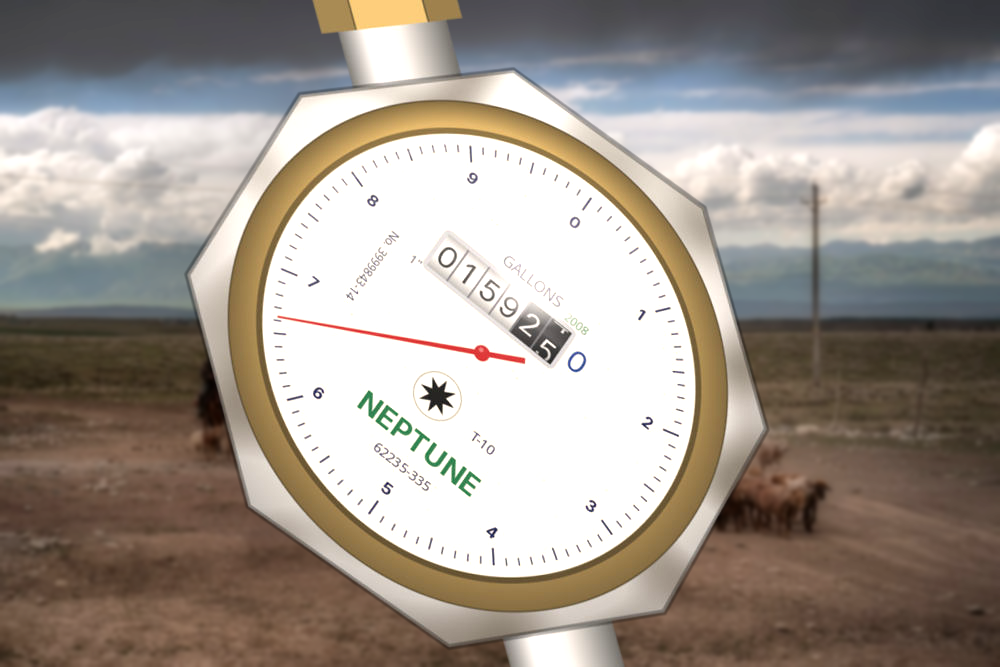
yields **159246.6** gal
